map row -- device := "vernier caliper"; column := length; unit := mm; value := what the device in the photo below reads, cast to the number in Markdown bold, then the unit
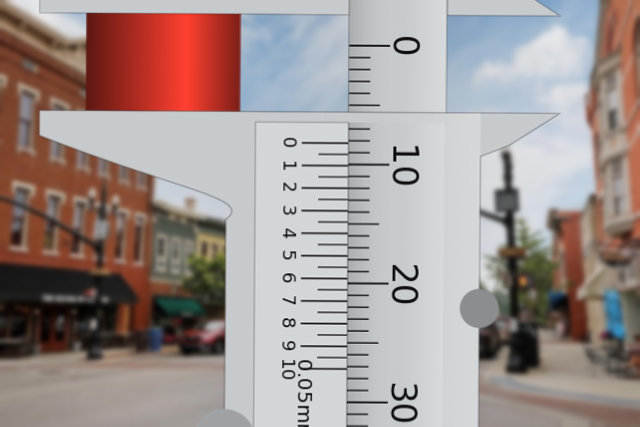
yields **8.2** mm
